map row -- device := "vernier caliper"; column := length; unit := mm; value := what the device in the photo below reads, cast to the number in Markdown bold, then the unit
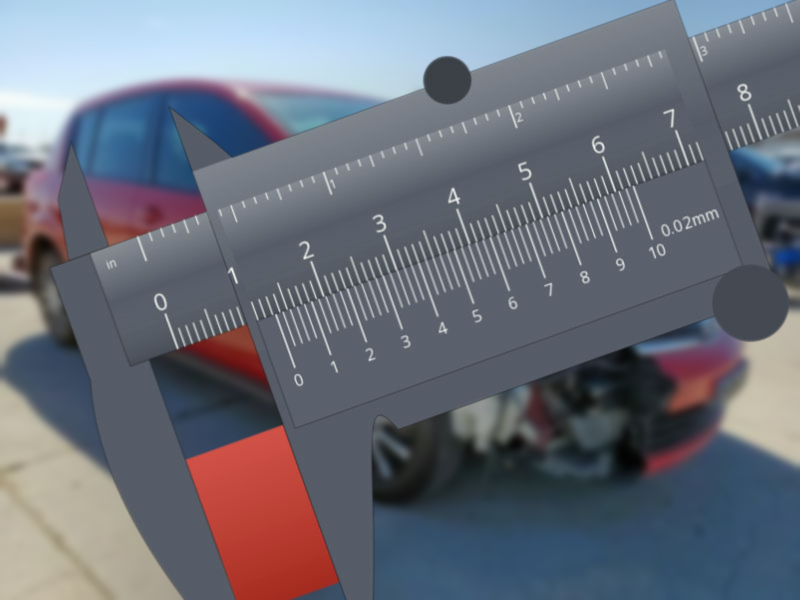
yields **13.4** mm
